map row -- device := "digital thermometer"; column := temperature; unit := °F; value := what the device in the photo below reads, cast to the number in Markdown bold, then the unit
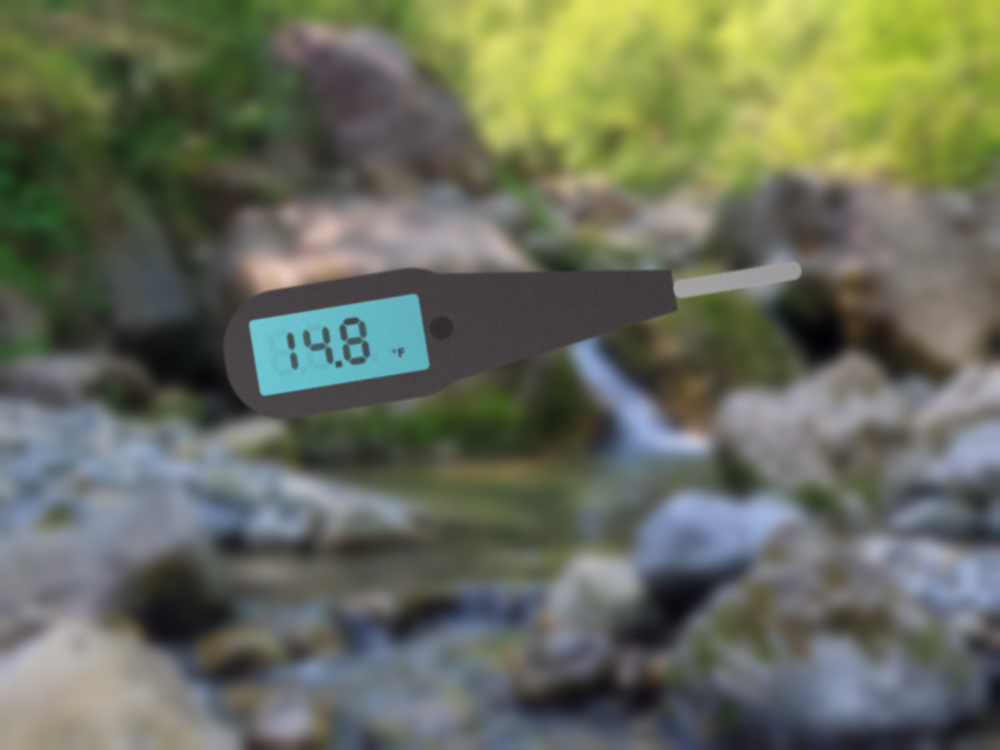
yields **14.8** °F
